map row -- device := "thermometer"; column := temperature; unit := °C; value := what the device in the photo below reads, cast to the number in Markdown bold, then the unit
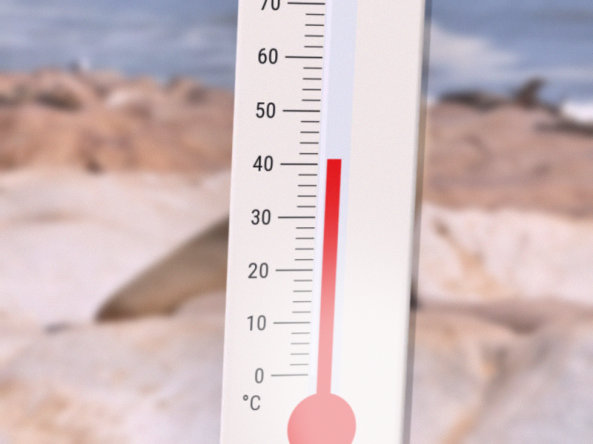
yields **41** °C
